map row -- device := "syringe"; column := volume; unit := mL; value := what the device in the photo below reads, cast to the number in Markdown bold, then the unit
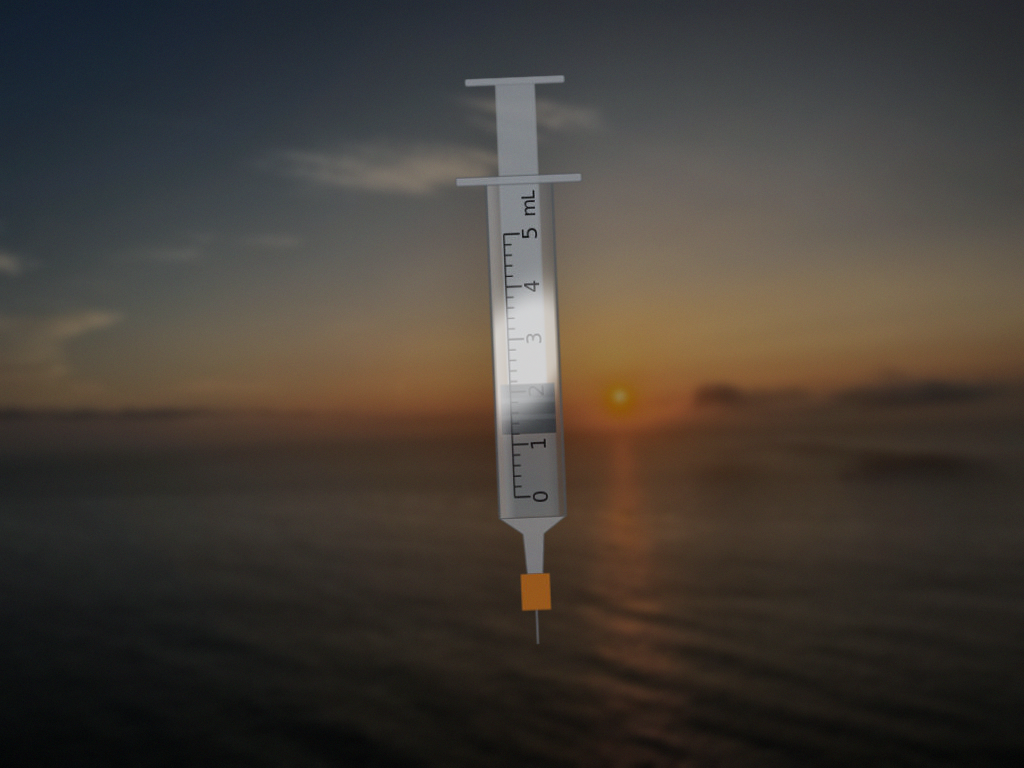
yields **1.2** mL
